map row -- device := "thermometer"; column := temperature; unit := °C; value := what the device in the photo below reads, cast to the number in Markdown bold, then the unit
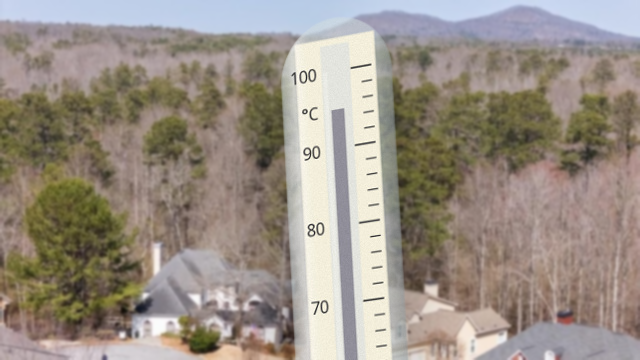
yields **95** °C
